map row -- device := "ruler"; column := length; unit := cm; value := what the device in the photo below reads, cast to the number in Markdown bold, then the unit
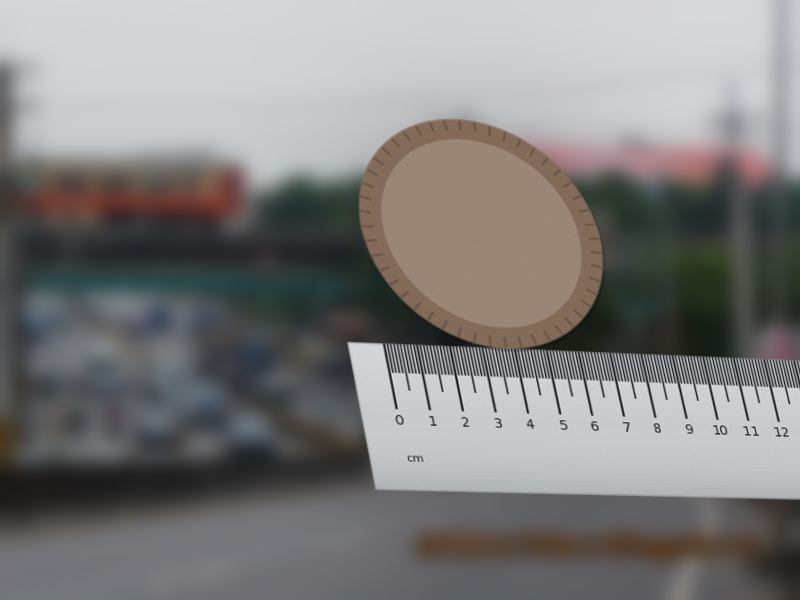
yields **7.5** cm
